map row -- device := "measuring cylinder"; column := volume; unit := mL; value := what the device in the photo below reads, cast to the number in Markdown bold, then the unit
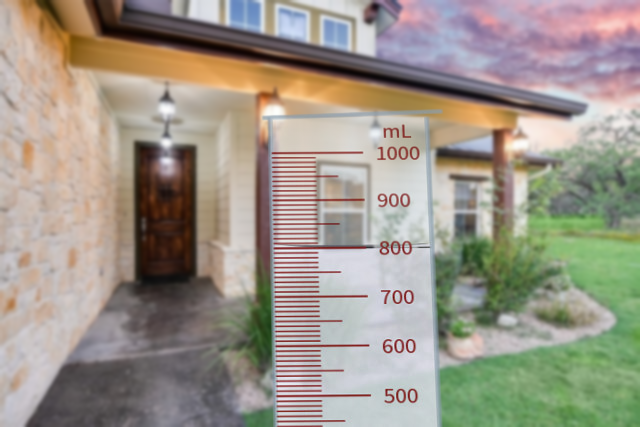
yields **800** mL
